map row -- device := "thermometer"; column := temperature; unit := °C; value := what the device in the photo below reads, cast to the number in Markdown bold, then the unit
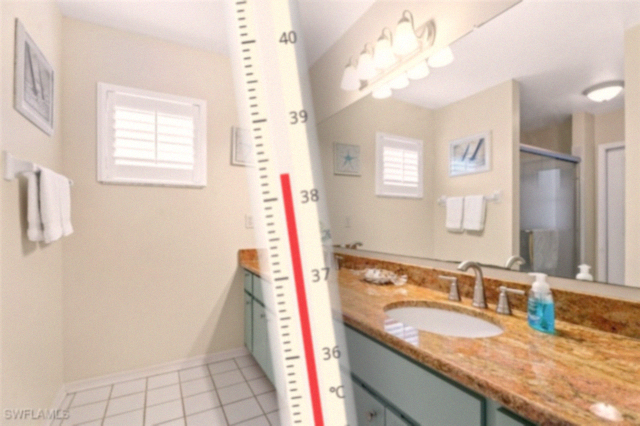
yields **38.3** °C
